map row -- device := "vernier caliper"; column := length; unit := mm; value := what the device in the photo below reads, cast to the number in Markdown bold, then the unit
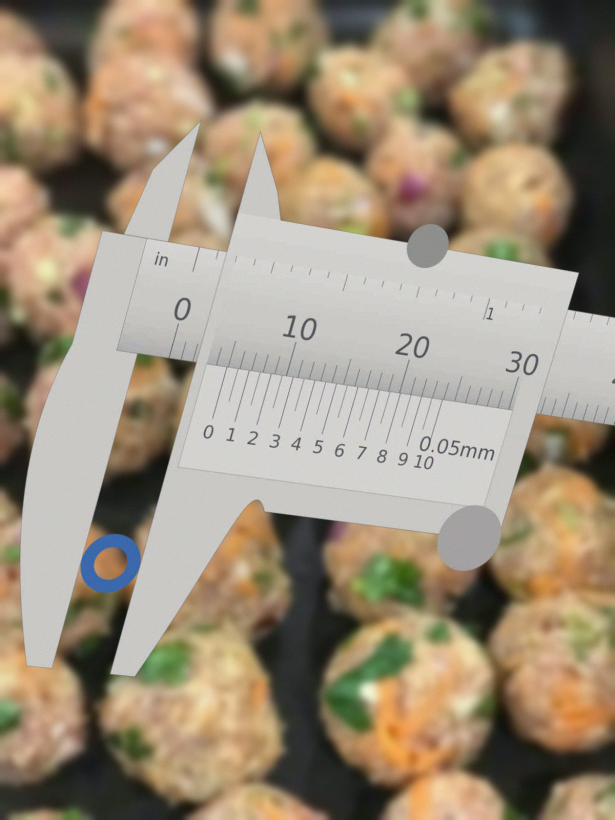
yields **4.9** mm
